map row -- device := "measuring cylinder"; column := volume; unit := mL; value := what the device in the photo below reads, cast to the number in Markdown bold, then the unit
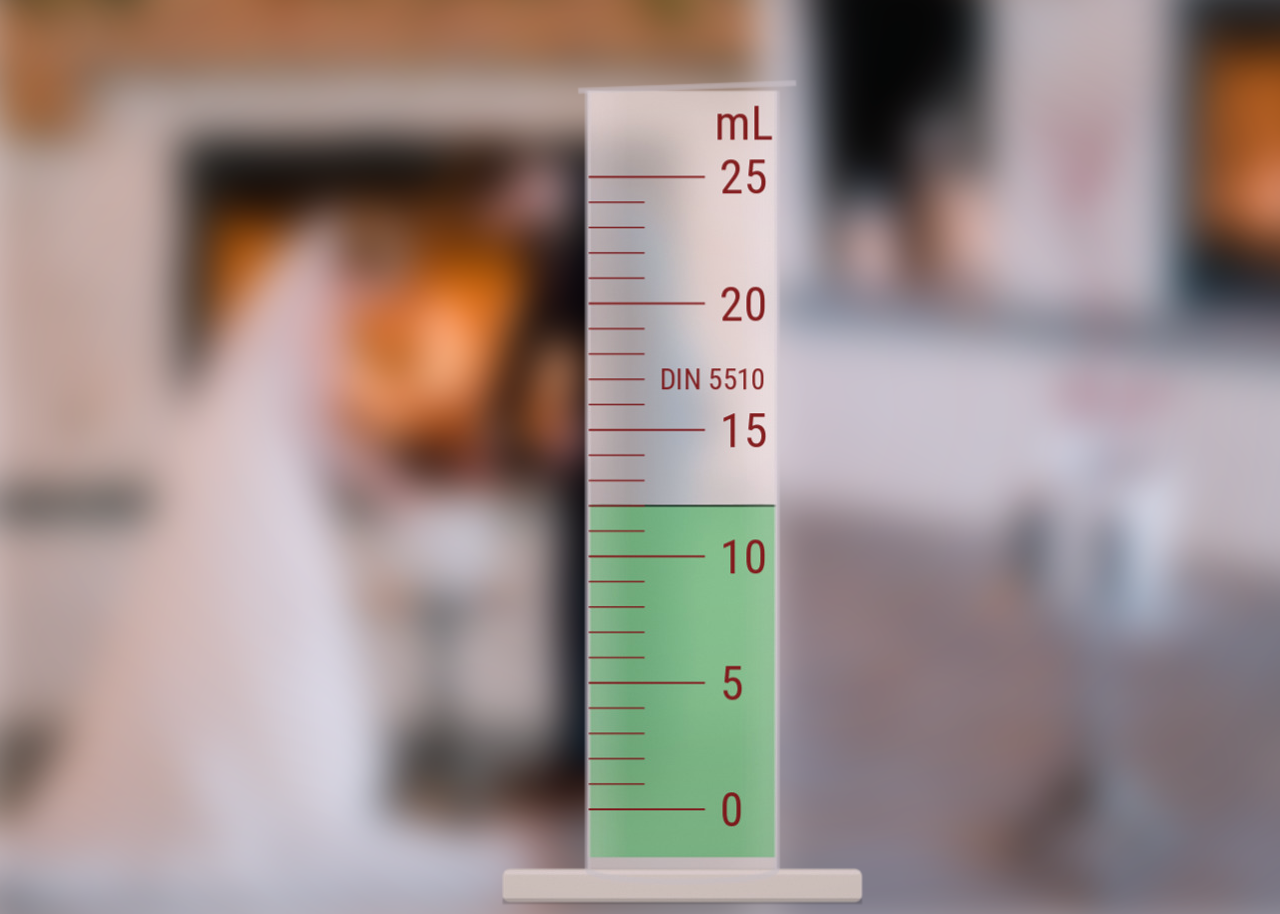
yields **12** mL
